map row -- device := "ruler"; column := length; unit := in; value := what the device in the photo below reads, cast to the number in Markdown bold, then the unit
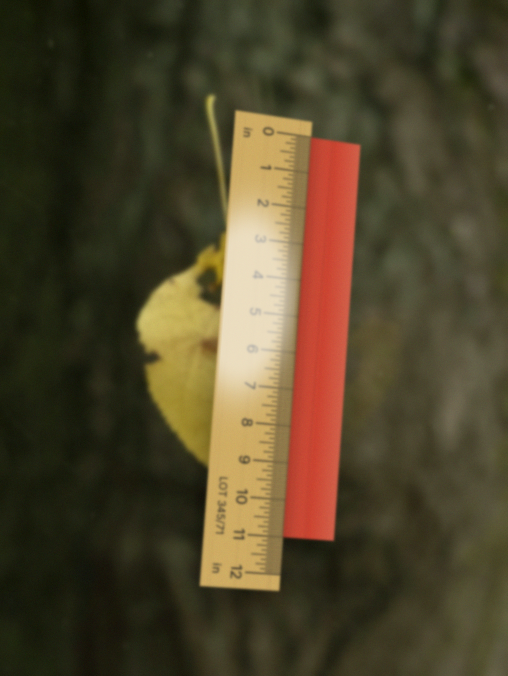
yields **11** in
